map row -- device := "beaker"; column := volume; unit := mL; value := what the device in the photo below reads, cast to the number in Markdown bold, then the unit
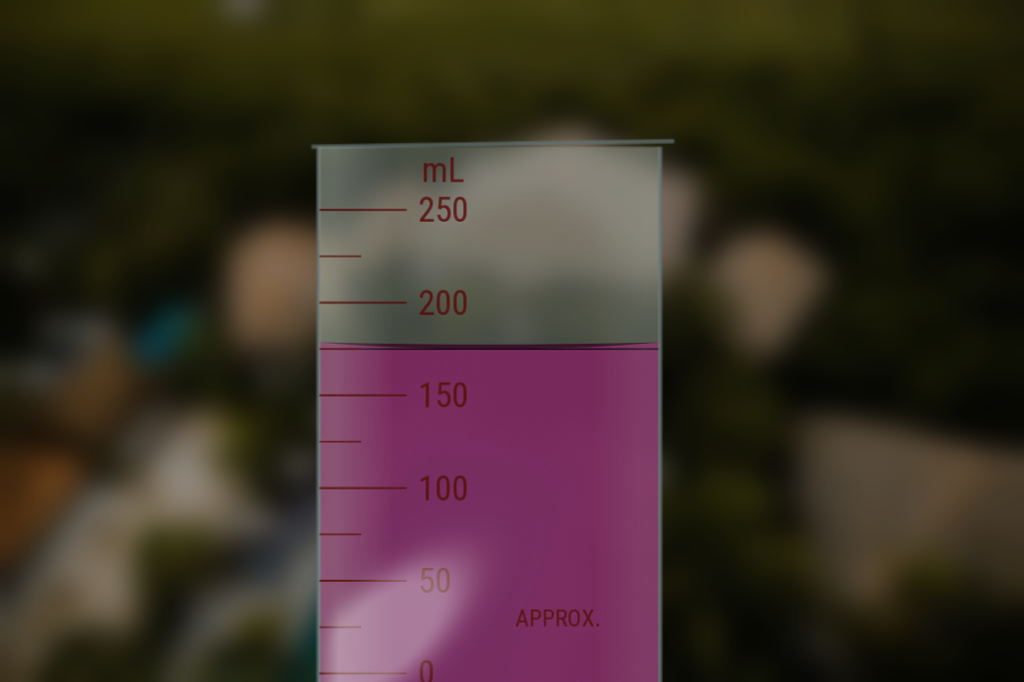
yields **175** mL
